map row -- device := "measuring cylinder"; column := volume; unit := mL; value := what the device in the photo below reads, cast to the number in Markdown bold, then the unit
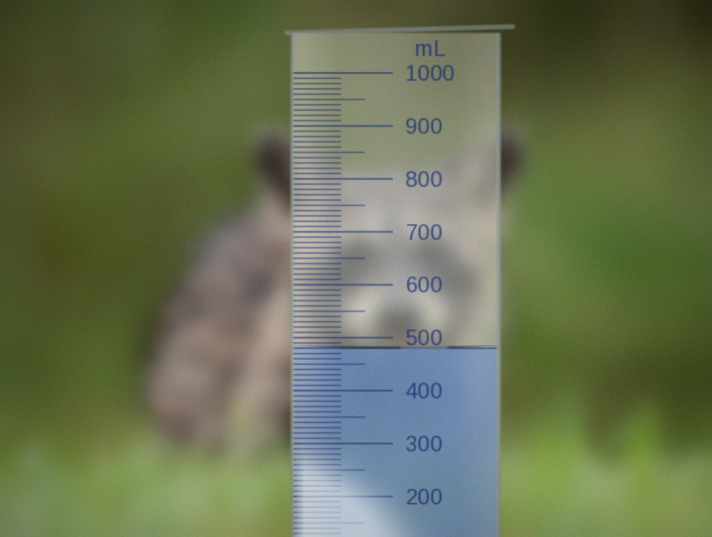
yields **480** mL
